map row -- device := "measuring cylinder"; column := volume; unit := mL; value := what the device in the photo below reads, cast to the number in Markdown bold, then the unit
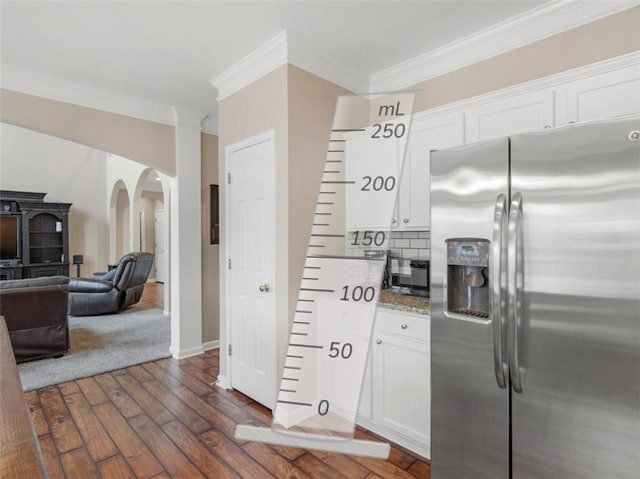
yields **130** mL
